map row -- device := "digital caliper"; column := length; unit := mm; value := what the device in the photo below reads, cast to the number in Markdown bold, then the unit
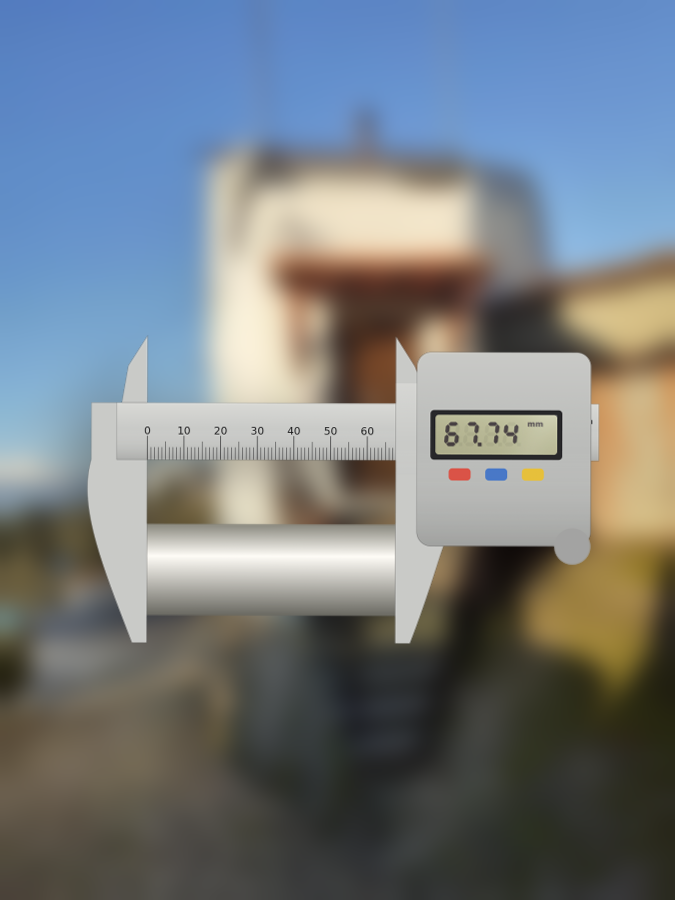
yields **67.74** mm
